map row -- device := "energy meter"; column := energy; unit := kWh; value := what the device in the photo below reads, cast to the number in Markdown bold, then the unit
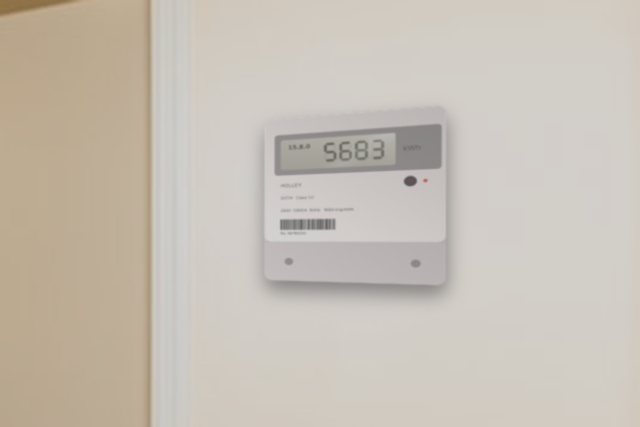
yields **5683** kWh
